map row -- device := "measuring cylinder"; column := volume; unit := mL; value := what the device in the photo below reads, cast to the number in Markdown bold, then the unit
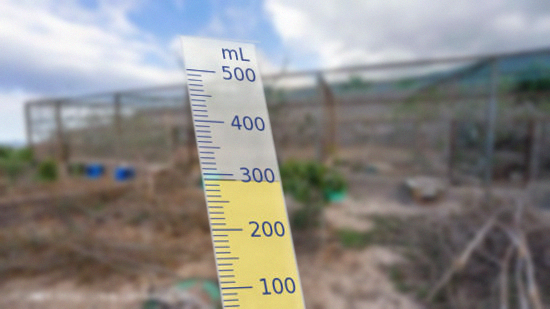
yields **290** mL
